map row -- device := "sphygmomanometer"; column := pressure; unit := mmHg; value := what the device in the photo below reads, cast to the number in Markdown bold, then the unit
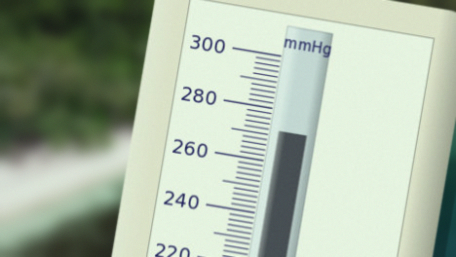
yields **272** mmHg
